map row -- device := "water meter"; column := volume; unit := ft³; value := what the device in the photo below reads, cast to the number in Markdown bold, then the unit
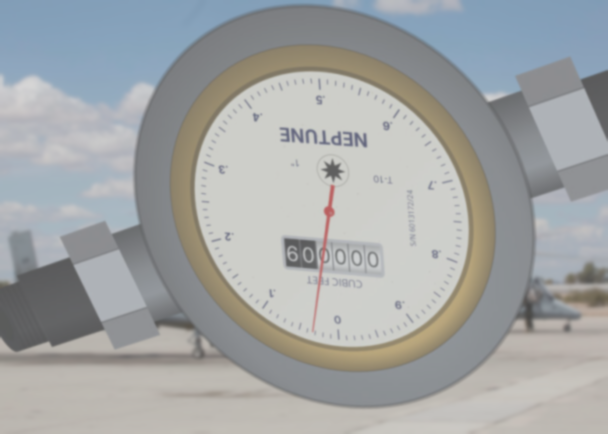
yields **9.03** ft³
